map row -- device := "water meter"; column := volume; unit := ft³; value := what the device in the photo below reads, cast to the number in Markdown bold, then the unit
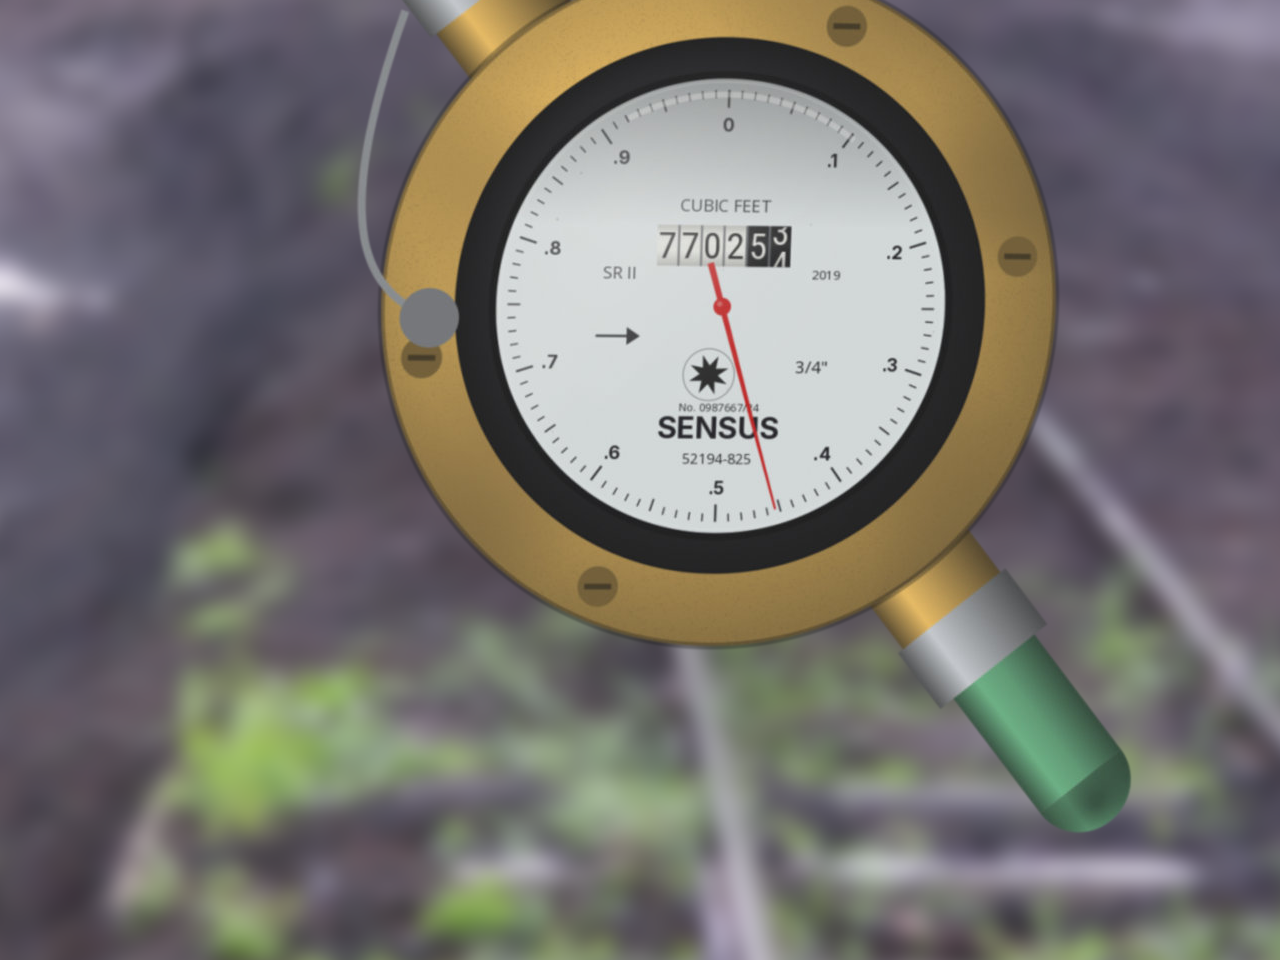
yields **770253.45** ft³
